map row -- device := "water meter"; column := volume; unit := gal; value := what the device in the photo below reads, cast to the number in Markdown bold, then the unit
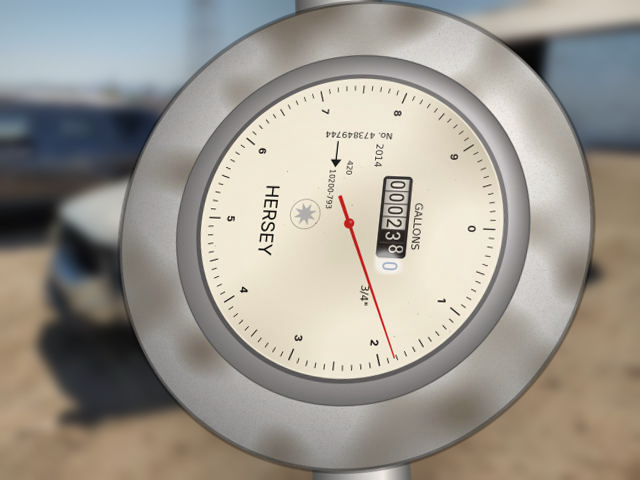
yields **2381.8** gal
